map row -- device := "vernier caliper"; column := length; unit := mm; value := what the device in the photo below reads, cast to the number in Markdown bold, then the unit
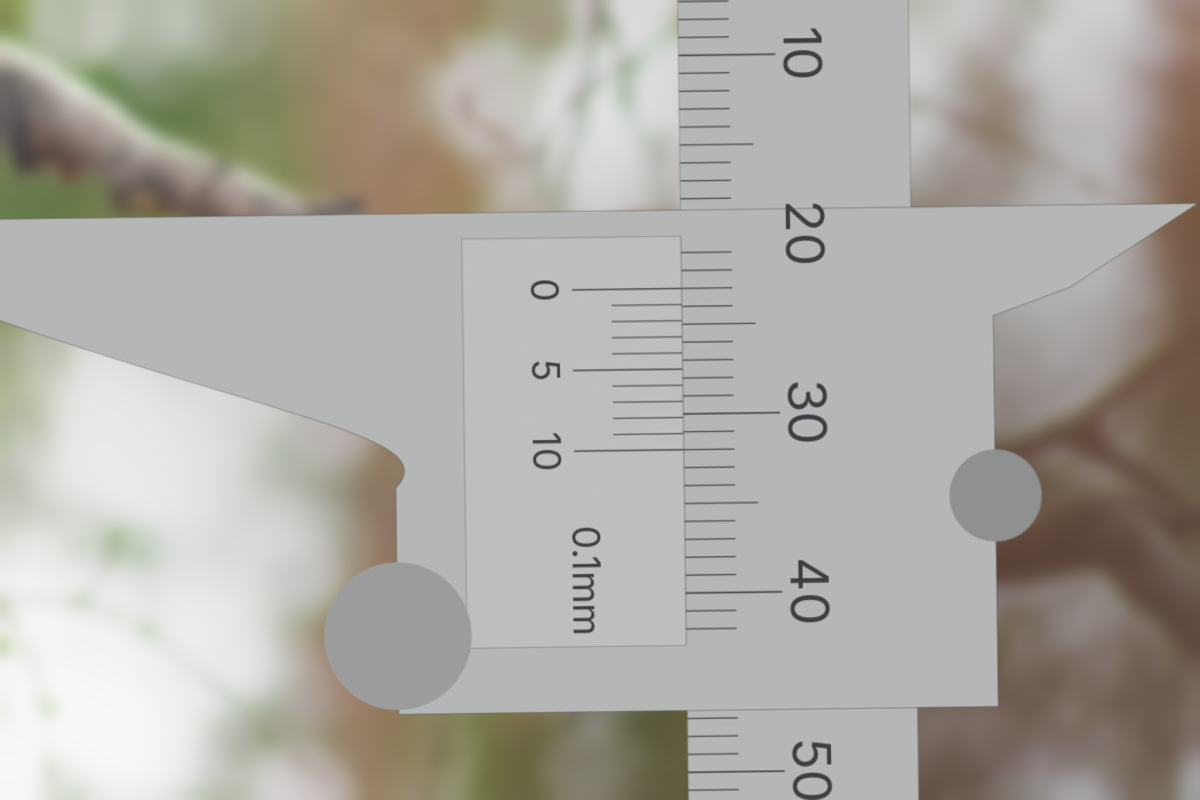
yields **23.0** mm
